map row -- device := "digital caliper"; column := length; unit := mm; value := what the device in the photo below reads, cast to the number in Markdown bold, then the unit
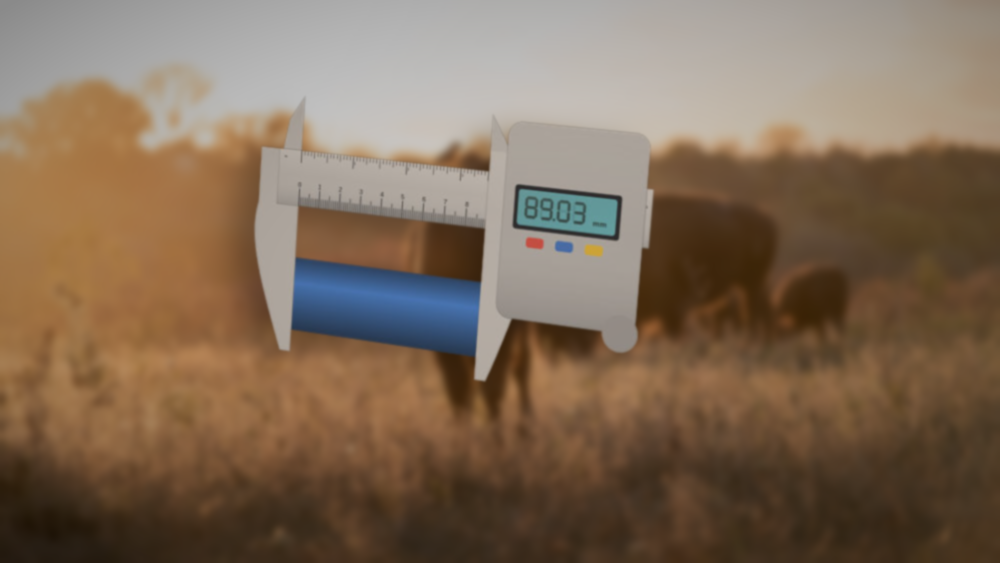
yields **89.03** mm
